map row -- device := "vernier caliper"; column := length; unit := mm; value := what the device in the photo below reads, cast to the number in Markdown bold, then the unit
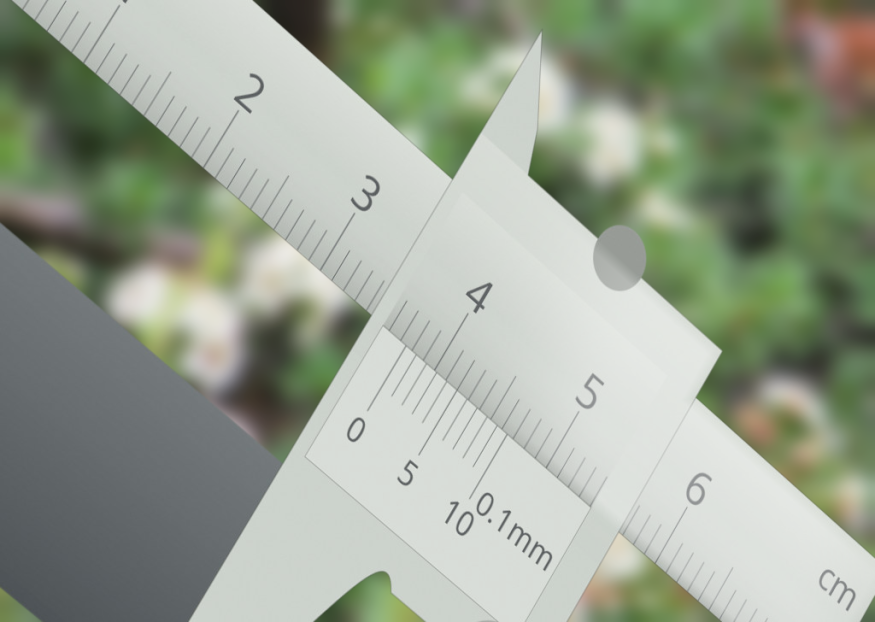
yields **37.5** mm
